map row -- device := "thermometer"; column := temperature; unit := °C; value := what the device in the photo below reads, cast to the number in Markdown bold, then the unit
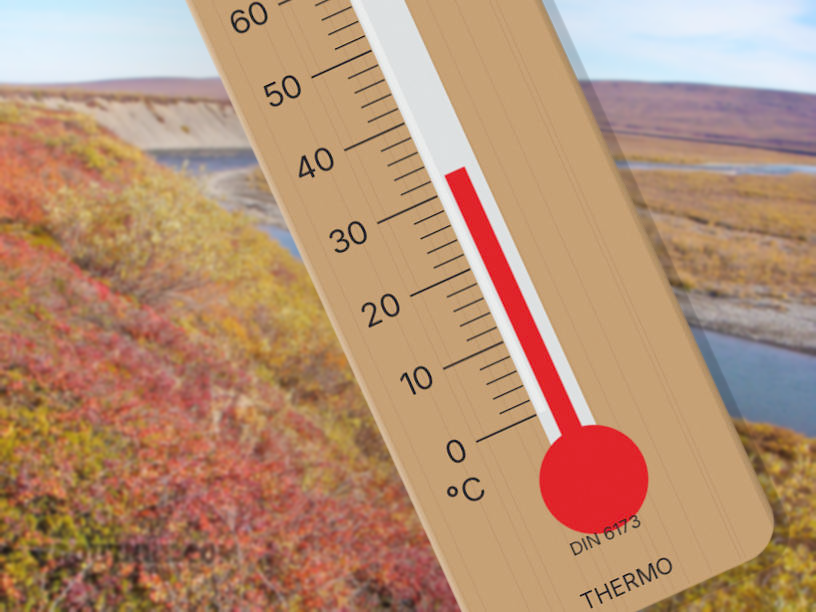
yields **32** °C
